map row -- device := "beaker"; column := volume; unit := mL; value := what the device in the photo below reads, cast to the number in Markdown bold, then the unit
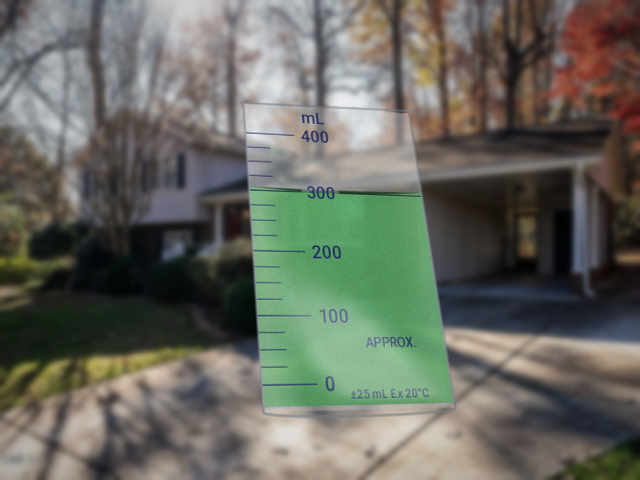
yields **300** mL
